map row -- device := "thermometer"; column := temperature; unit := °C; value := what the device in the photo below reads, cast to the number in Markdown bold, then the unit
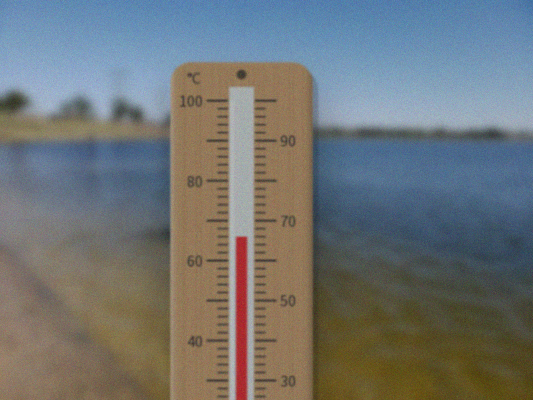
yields **66** °C
